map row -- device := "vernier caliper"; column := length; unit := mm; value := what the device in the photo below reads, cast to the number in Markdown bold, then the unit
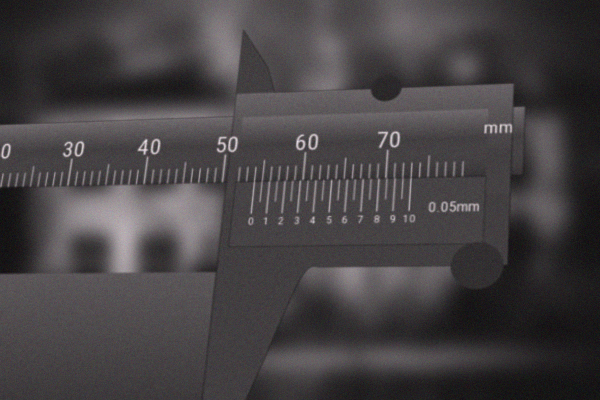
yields **54.0** mm
